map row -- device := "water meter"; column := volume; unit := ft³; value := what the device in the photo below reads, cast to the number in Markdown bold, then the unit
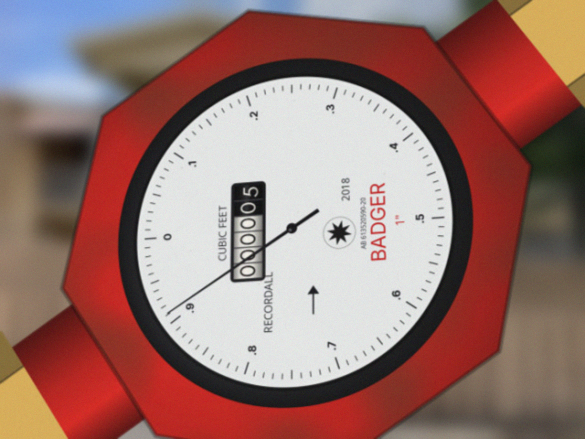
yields **4.91** ft³
